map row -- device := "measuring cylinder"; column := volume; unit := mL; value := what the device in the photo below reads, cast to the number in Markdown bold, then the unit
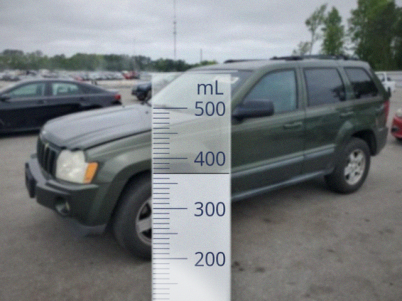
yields **370** mL
